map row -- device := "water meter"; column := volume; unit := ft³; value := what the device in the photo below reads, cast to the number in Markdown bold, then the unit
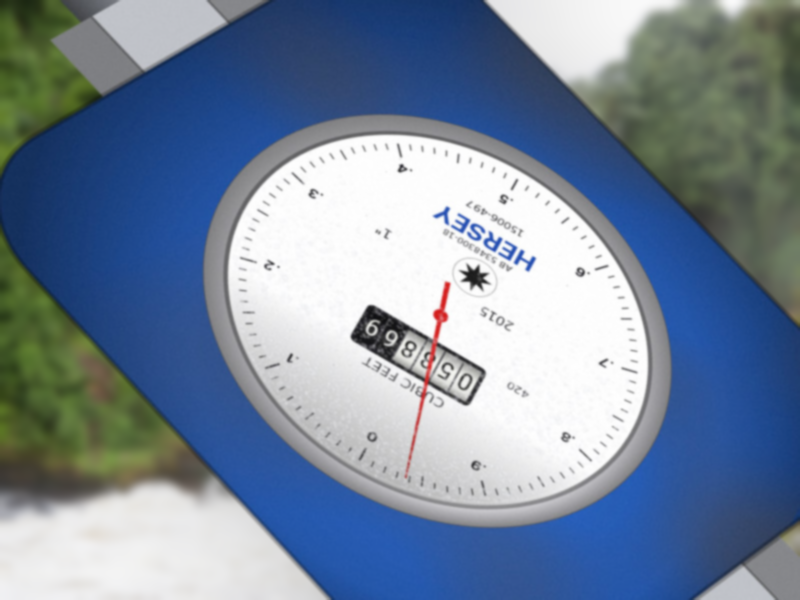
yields **58868.96** ft³
